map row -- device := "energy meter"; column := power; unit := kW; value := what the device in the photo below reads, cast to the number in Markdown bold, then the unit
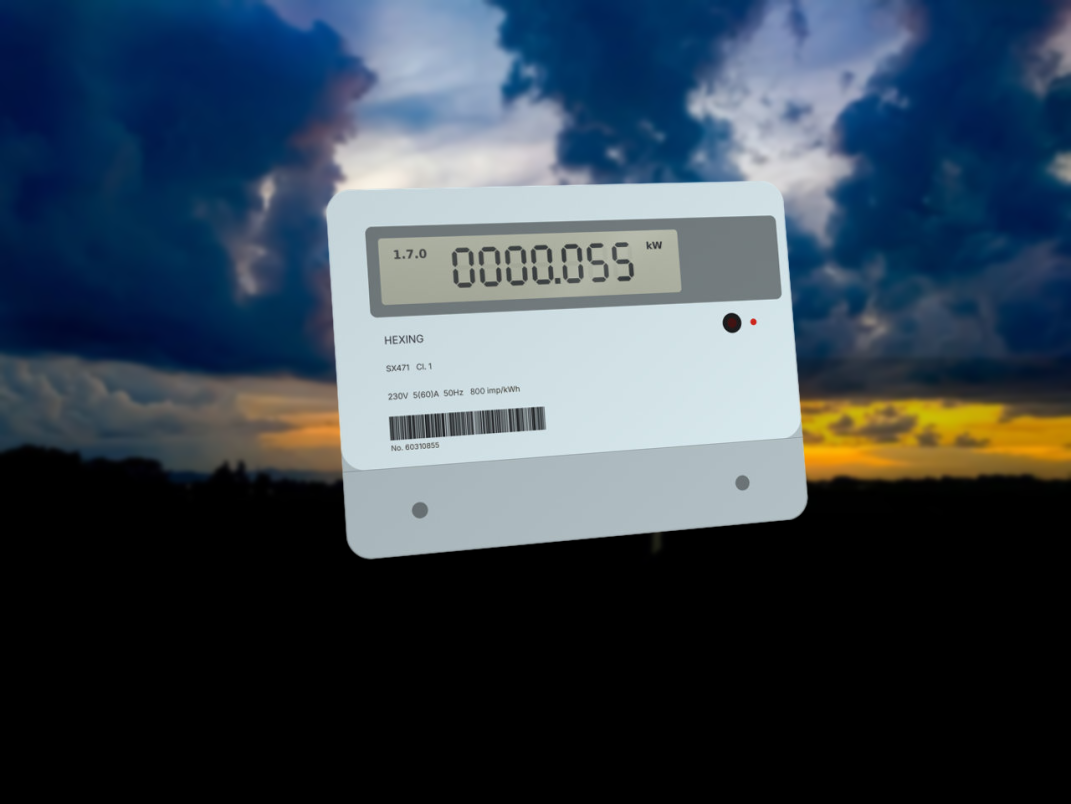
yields **0.055** kW
